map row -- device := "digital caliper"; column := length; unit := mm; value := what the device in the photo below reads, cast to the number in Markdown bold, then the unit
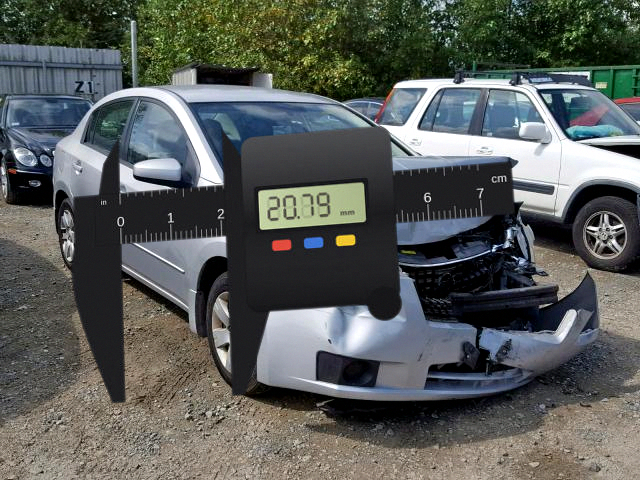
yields **20.79** mm
